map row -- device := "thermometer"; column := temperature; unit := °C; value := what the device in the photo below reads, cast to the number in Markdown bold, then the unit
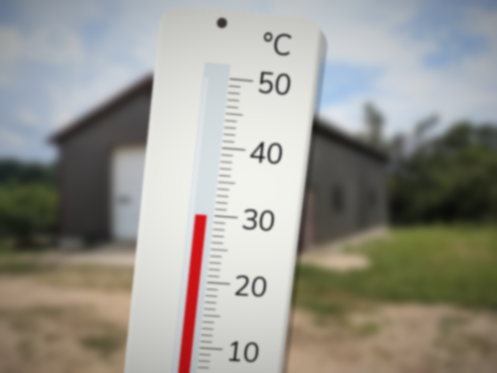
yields **30** °C
